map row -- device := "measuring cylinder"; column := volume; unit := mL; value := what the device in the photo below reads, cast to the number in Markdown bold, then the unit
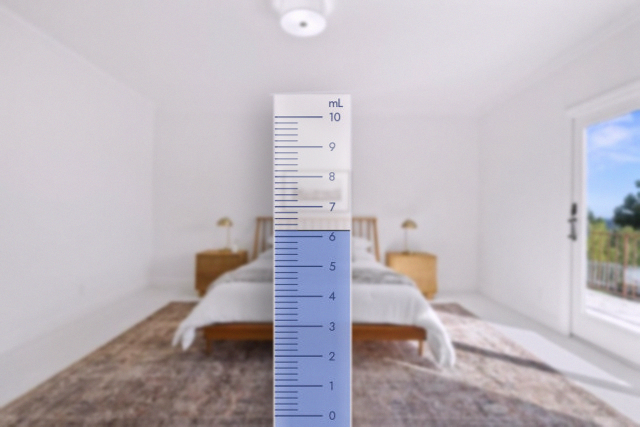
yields **6.2** mL
